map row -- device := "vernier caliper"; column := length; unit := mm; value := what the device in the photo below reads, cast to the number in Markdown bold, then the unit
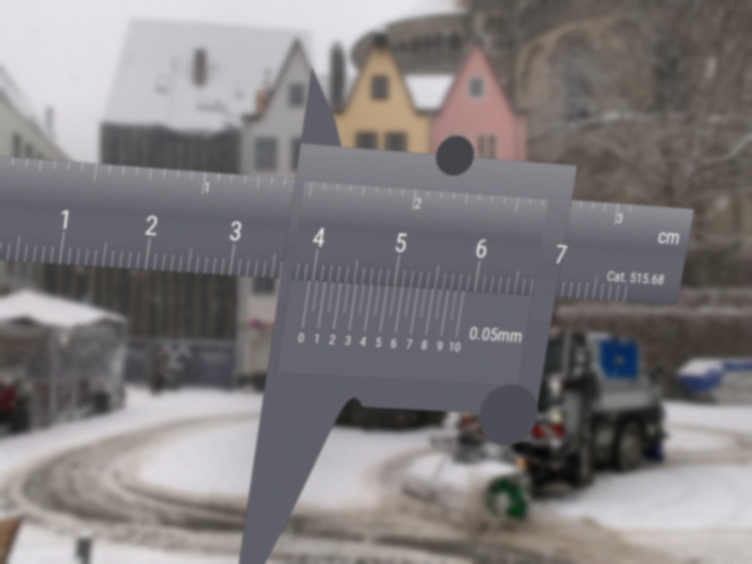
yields **39.6** mm
